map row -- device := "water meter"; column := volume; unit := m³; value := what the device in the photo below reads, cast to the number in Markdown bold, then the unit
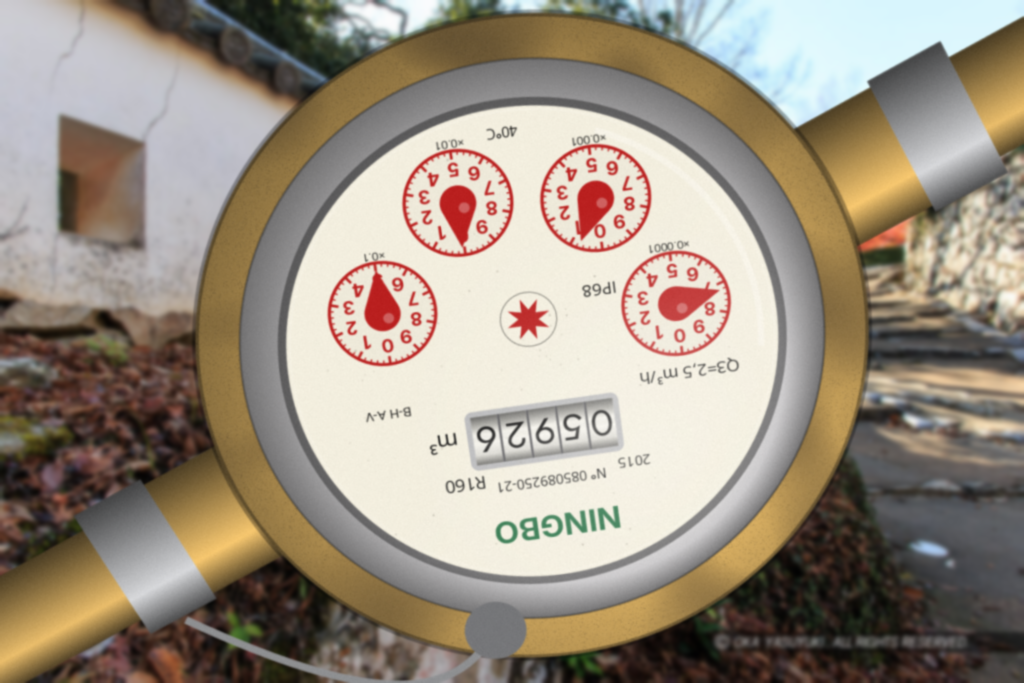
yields **5926.5007** m³
